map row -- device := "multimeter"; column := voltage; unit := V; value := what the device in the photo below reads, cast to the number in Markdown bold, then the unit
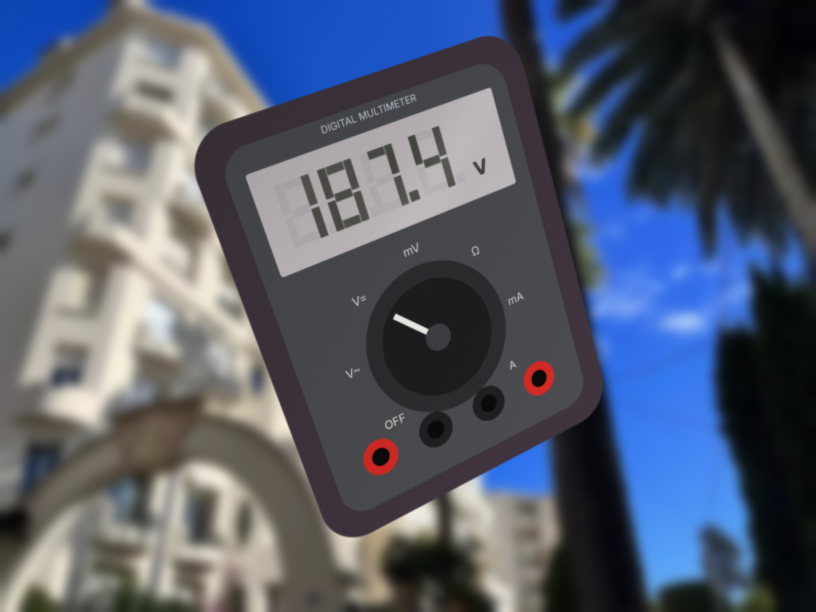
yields **187.4** V
